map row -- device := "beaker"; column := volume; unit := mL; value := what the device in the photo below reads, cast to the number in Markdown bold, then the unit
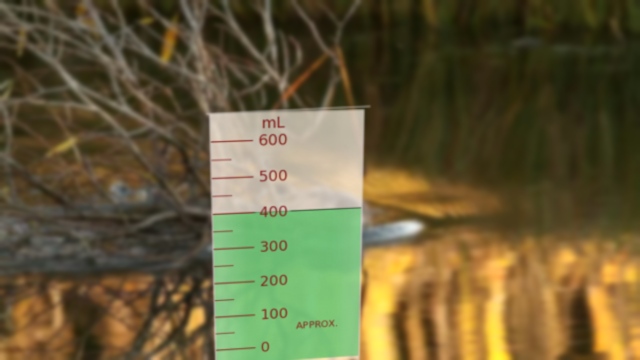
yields **400** mL
